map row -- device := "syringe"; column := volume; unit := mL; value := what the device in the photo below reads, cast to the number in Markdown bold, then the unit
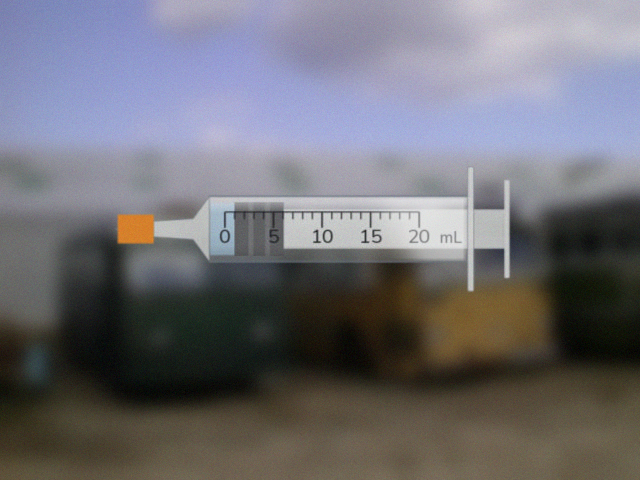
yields **1** mL
